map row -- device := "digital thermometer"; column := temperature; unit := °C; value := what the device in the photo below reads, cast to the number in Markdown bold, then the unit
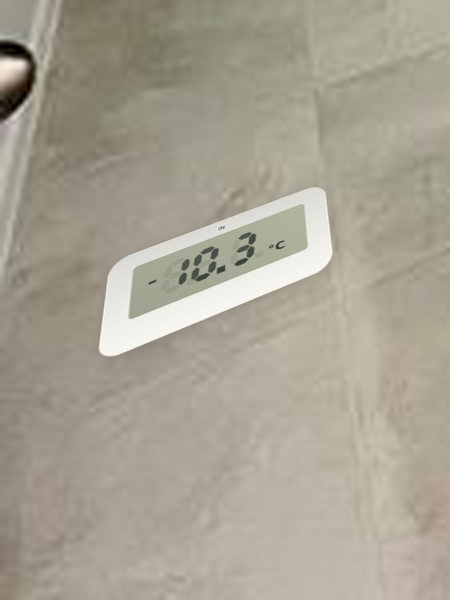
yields **-10.3** °C
